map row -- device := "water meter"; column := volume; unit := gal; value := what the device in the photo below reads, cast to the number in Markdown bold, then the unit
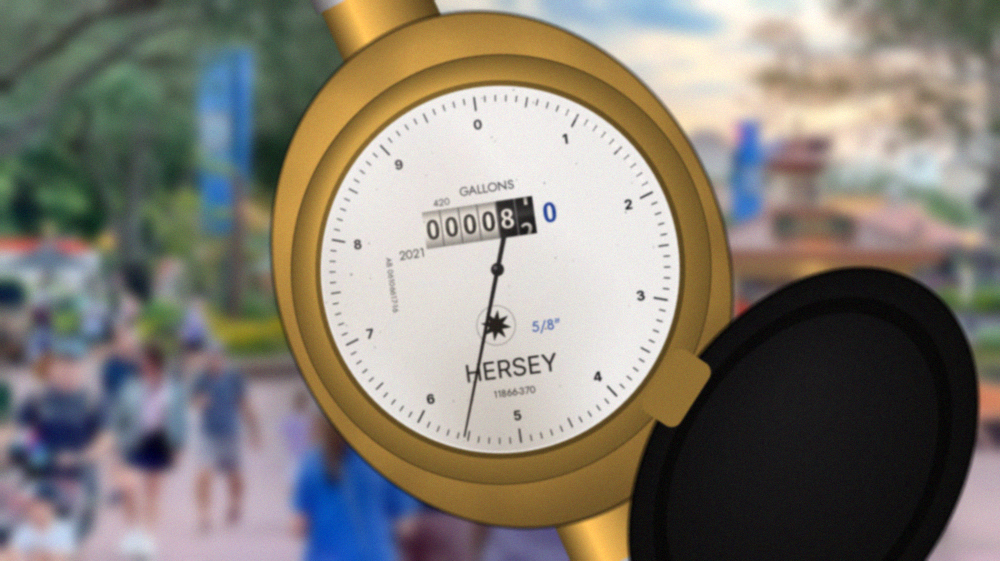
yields **815.5** gal
